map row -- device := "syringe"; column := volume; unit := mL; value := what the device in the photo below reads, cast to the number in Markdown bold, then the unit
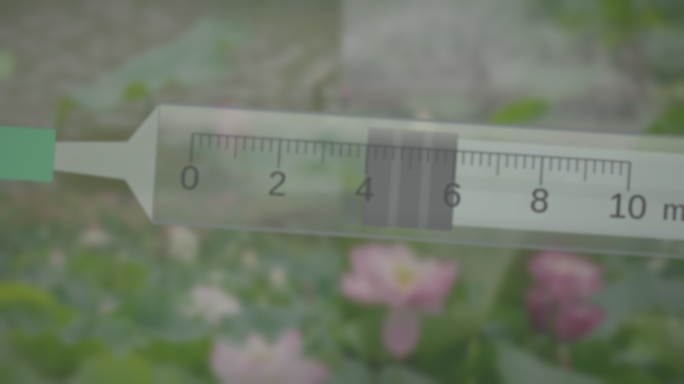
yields **4** mL
